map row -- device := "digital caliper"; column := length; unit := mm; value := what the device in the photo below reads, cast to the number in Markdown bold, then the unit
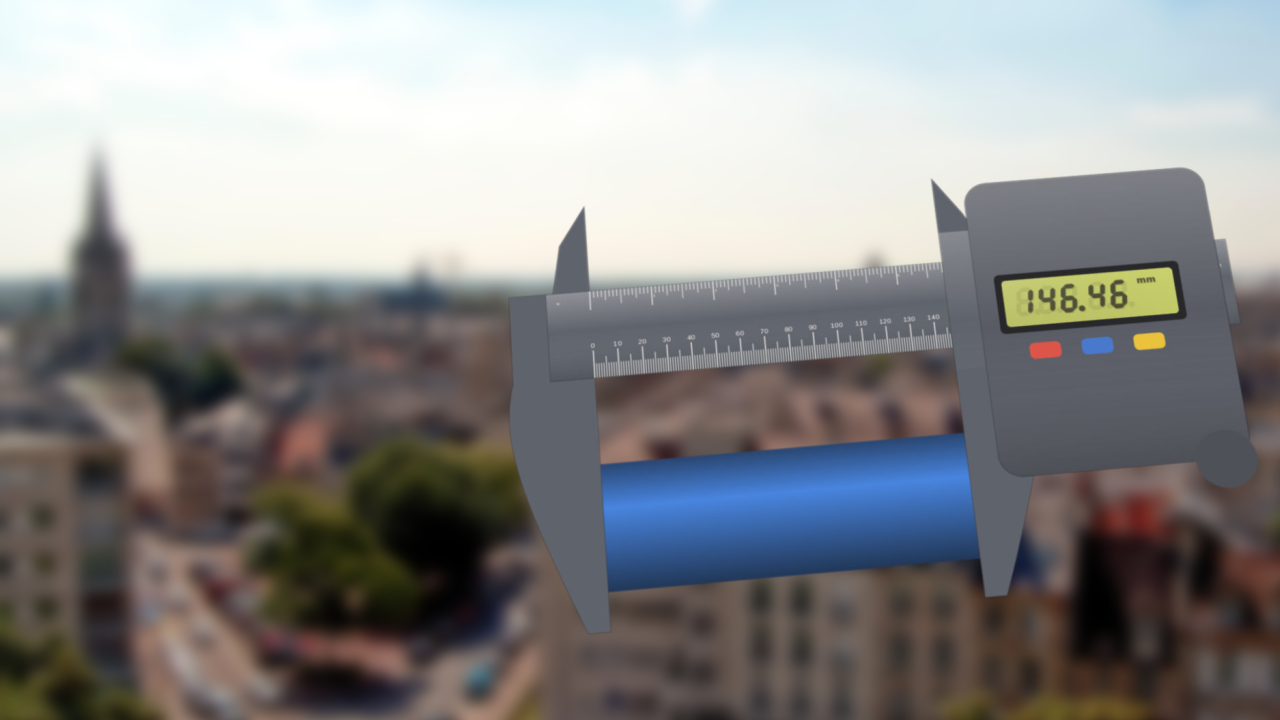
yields **146.46** mm
